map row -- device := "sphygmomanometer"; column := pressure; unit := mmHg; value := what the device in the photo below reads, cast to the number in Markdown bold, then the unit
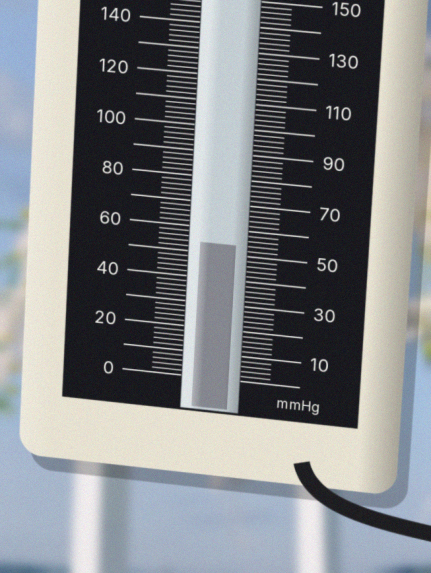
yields **54** mmHg
